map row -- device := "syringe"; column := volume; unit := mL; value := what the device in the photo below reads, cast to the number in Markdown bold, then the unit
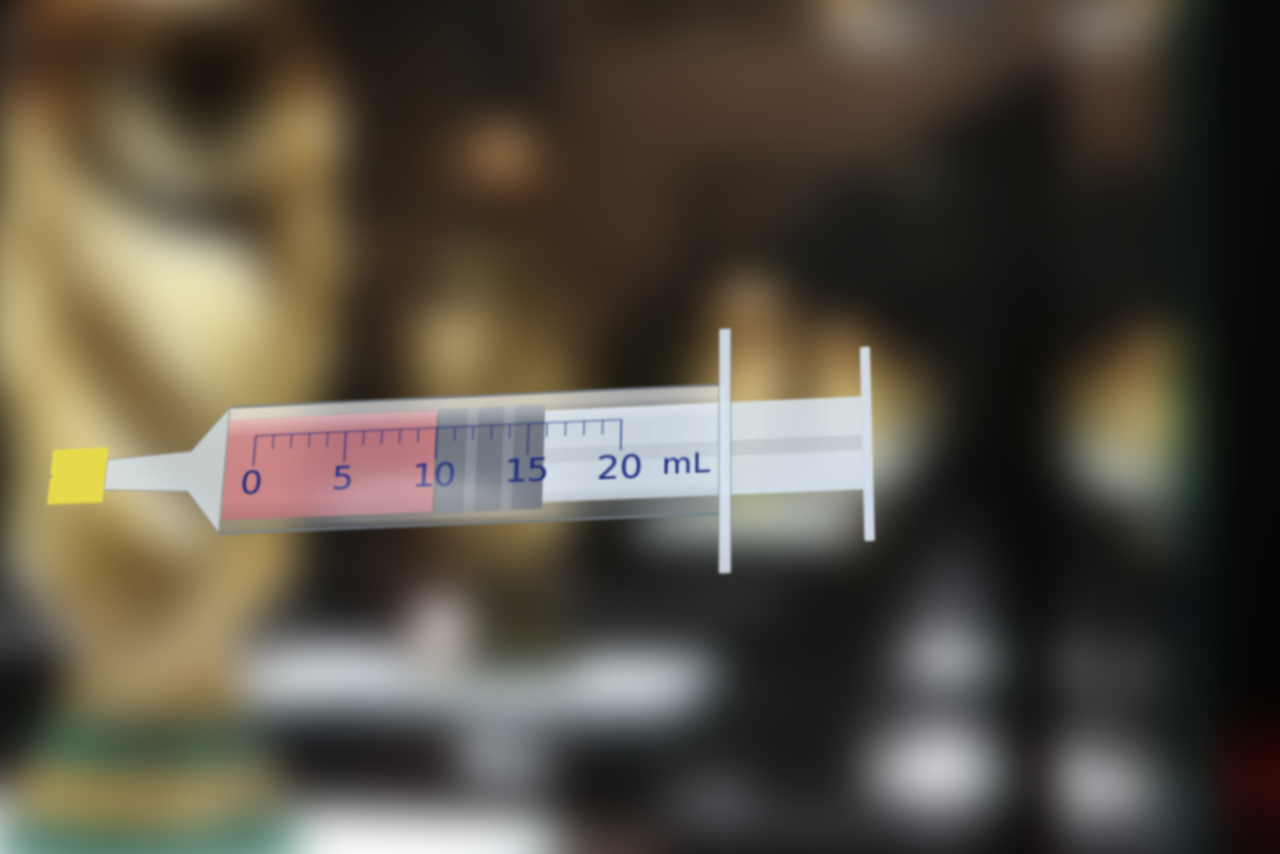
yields **10** mL
